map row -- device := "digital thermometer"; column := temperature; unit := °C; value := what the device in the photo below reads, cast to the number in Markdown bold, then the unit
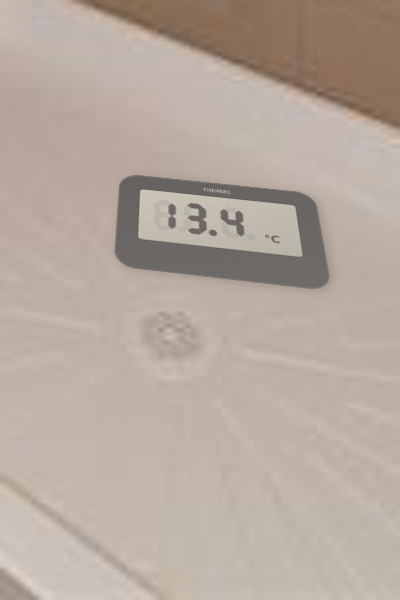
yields **13.4** °C
